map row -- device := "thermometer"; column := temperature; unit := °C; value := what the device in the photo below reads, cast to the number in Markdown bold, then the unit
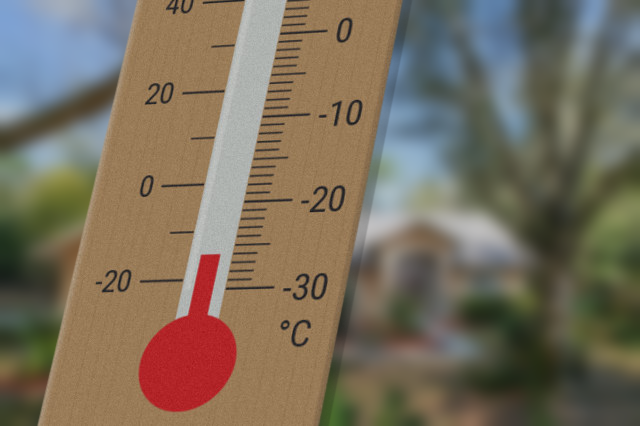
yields **-26** °C
